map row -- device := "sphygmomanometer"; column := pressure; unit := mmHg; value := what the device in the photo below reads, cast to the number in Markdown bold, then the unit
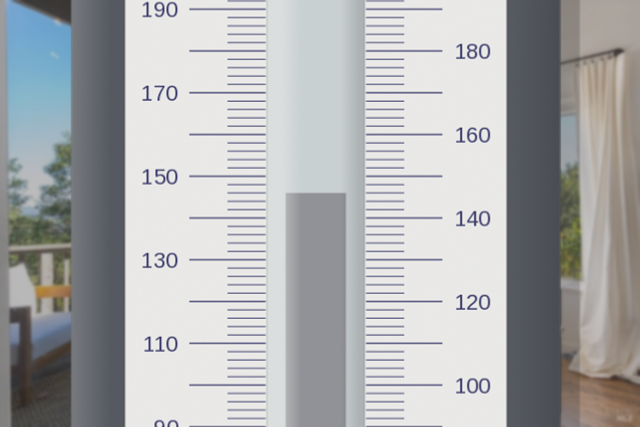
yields **146** mmHg
